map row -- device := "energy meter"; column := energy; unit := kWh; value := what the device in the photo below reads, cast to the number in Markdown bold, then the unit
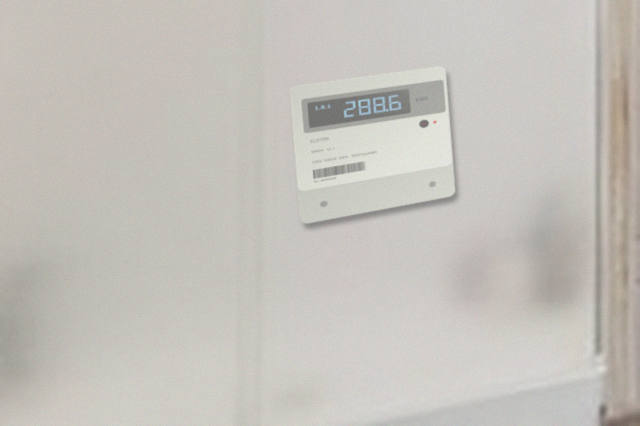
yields **288.6** kWh
